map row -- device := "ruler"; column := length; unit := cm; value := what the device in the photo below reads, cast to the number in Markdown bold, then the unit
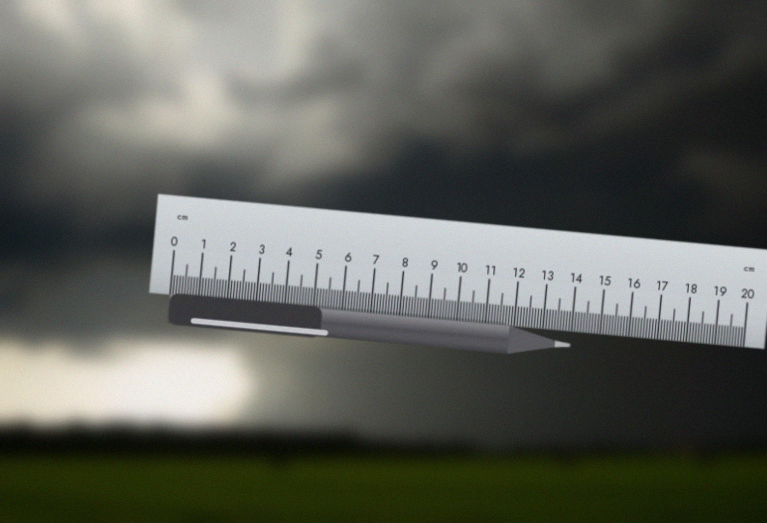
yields **14** cm
